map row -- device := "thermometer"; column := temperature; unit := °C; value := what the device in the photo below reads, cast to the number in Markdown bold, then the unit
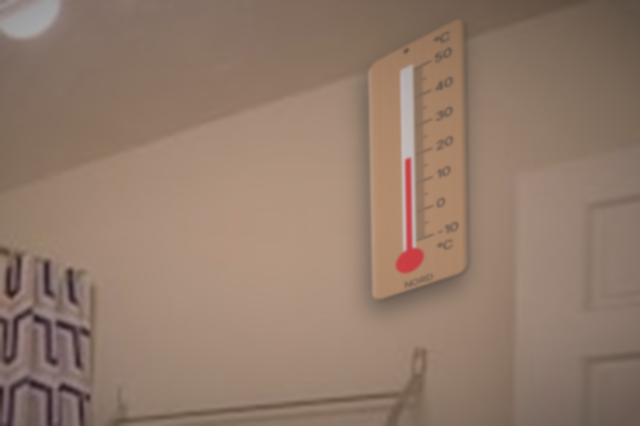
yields **20** °C
